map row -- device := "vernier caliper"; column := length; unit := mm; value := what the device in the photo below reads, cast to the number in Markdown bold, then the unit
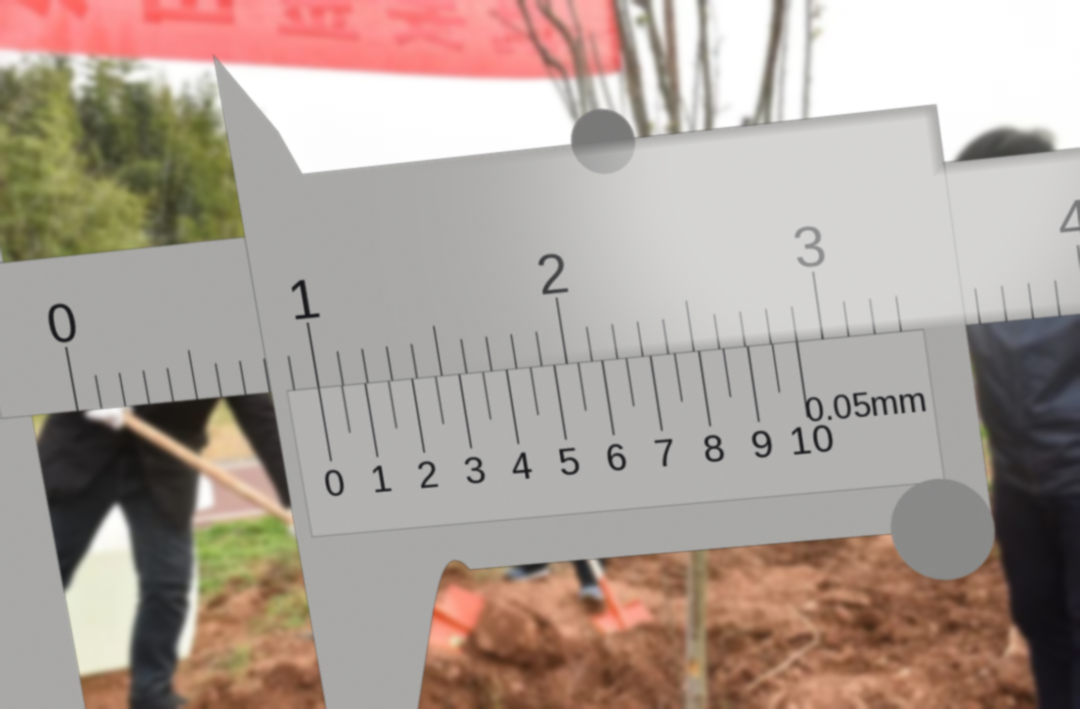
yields **10.0** mm
